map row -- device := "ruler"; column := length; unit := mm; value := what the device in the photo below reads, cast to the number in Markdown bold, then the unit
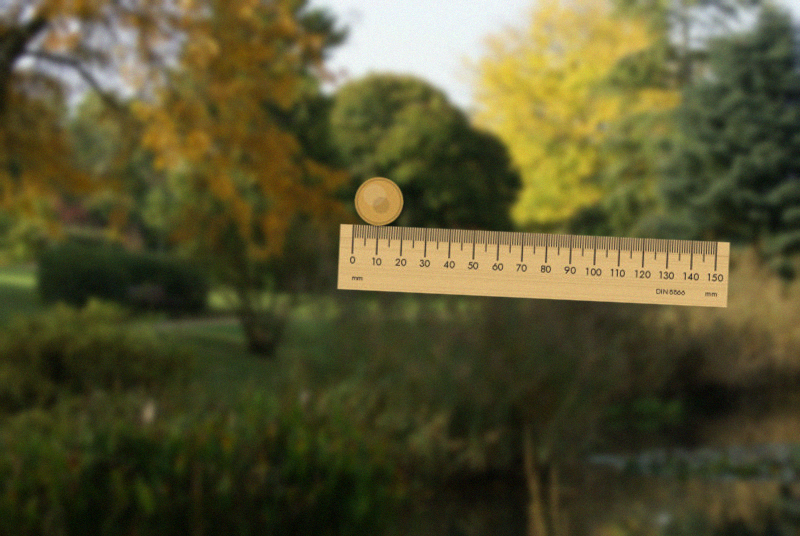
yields **20** mm
